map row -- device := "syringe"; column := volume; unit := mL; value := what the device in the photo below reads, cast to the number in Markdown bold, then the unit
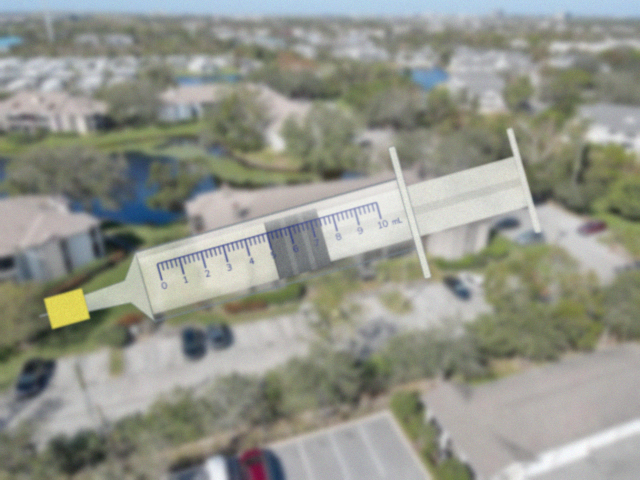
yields **5** mL
